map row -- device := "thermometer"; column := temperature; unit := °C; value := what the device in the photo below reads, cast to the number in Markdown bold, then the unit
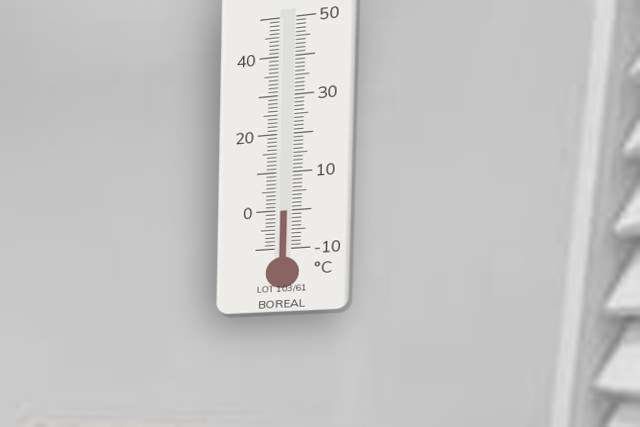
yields **0** °C
